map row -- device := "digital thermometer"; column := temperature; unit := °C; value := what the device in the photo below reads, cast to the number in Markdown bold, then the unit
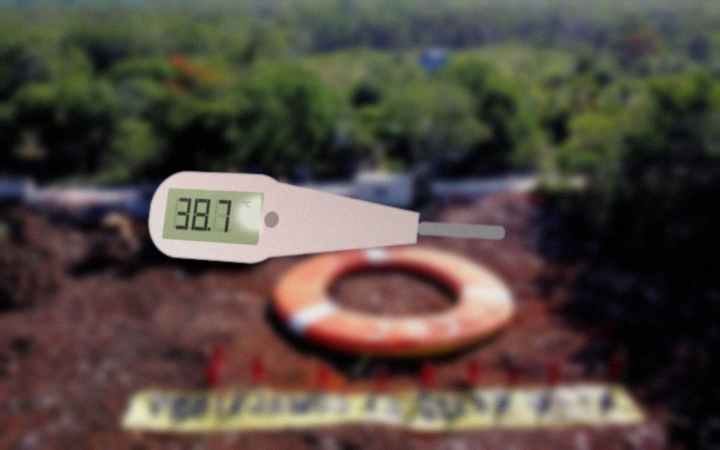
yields **38.7** °C
